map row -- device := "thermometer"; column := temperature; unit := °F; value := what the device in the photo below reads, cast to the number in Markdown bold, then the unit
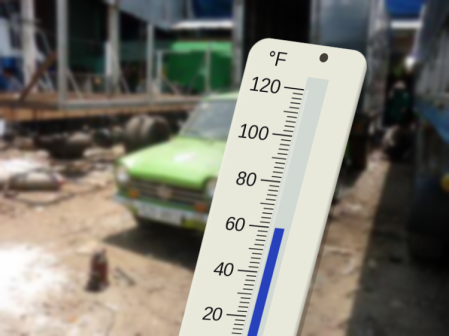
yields **60** °F
